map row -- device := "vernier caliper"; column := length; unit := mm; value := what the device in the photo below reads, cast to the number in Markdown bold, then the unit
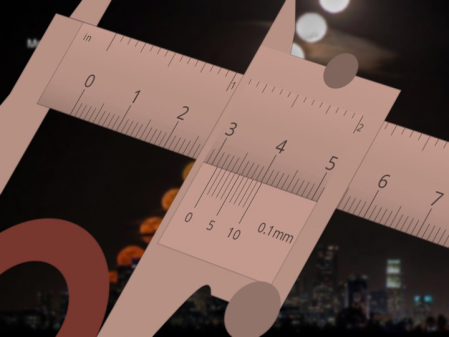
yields **31.2** mm
